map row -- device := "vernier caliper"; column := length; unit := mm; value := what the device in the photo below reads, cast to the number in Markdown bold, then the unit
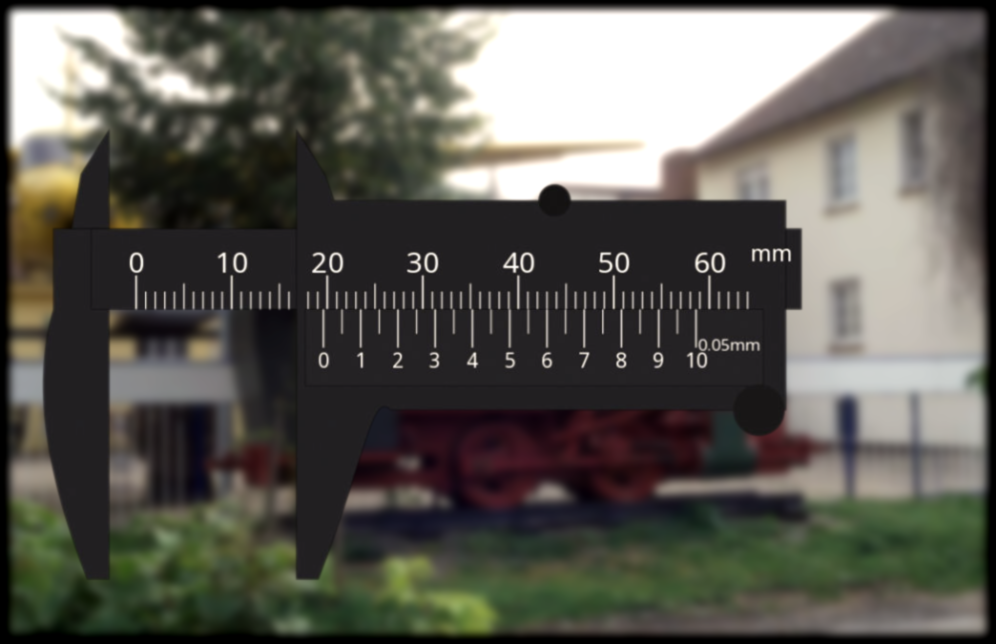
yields **19.6** mm
